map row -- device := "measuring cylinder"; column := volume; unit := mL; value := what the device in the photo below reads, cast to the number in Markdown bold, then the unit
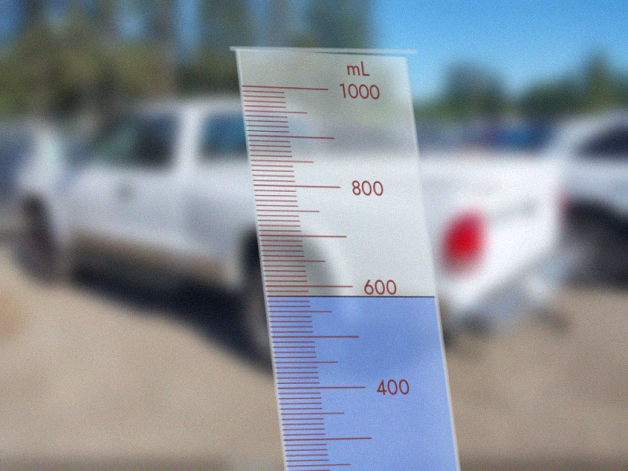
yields **580** mL
